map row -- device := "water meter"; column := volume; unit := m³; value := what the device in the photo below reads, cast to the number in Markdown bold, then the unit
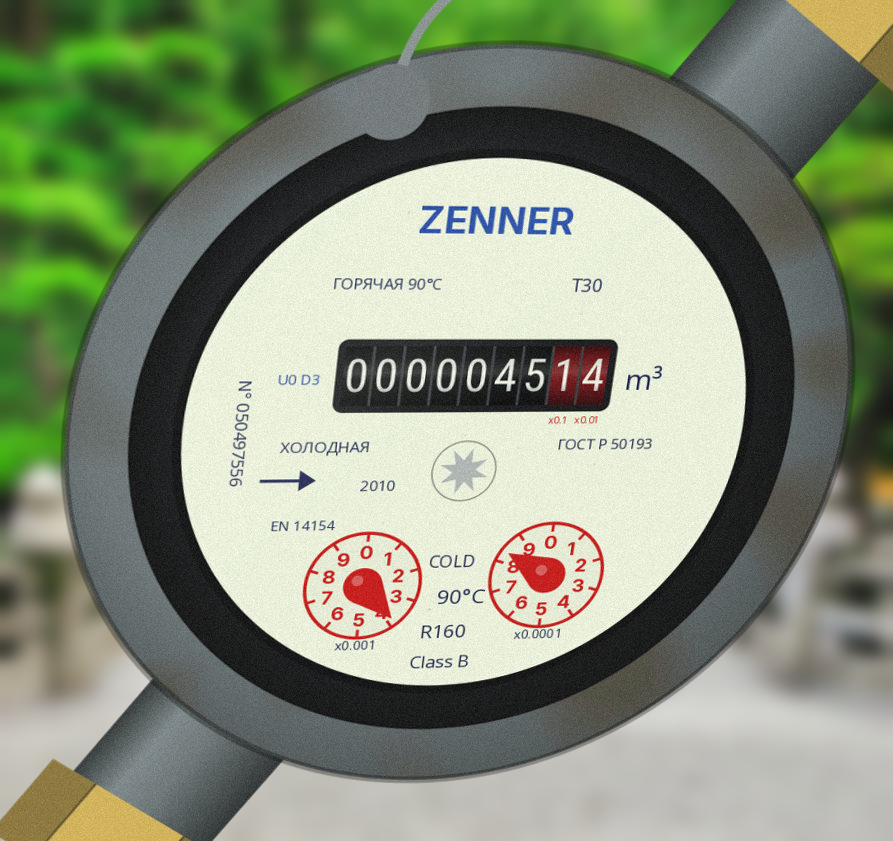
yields **45.1438** m³
